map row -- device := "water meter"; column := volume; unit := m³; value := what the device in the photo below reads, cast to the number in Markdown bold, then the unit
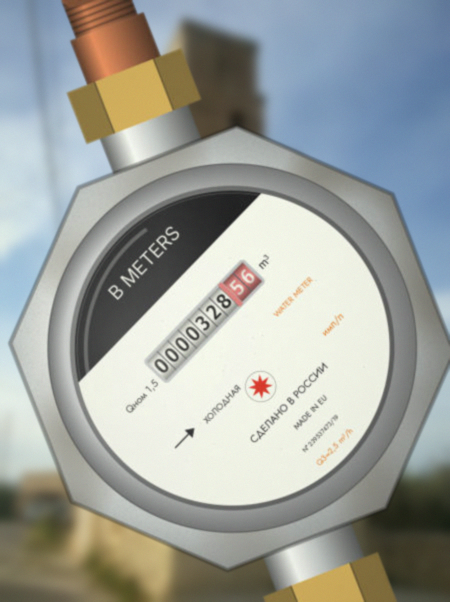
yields **328.56** m³
